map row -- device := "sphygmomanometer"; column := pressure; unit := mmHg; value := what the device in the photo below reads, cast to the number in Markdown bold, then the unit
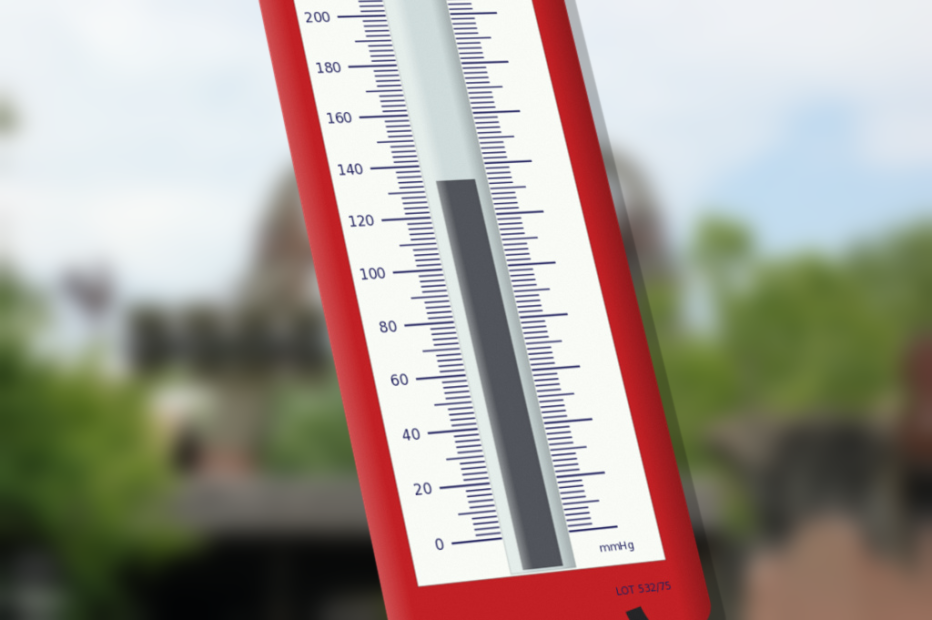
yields **134** mmHg
